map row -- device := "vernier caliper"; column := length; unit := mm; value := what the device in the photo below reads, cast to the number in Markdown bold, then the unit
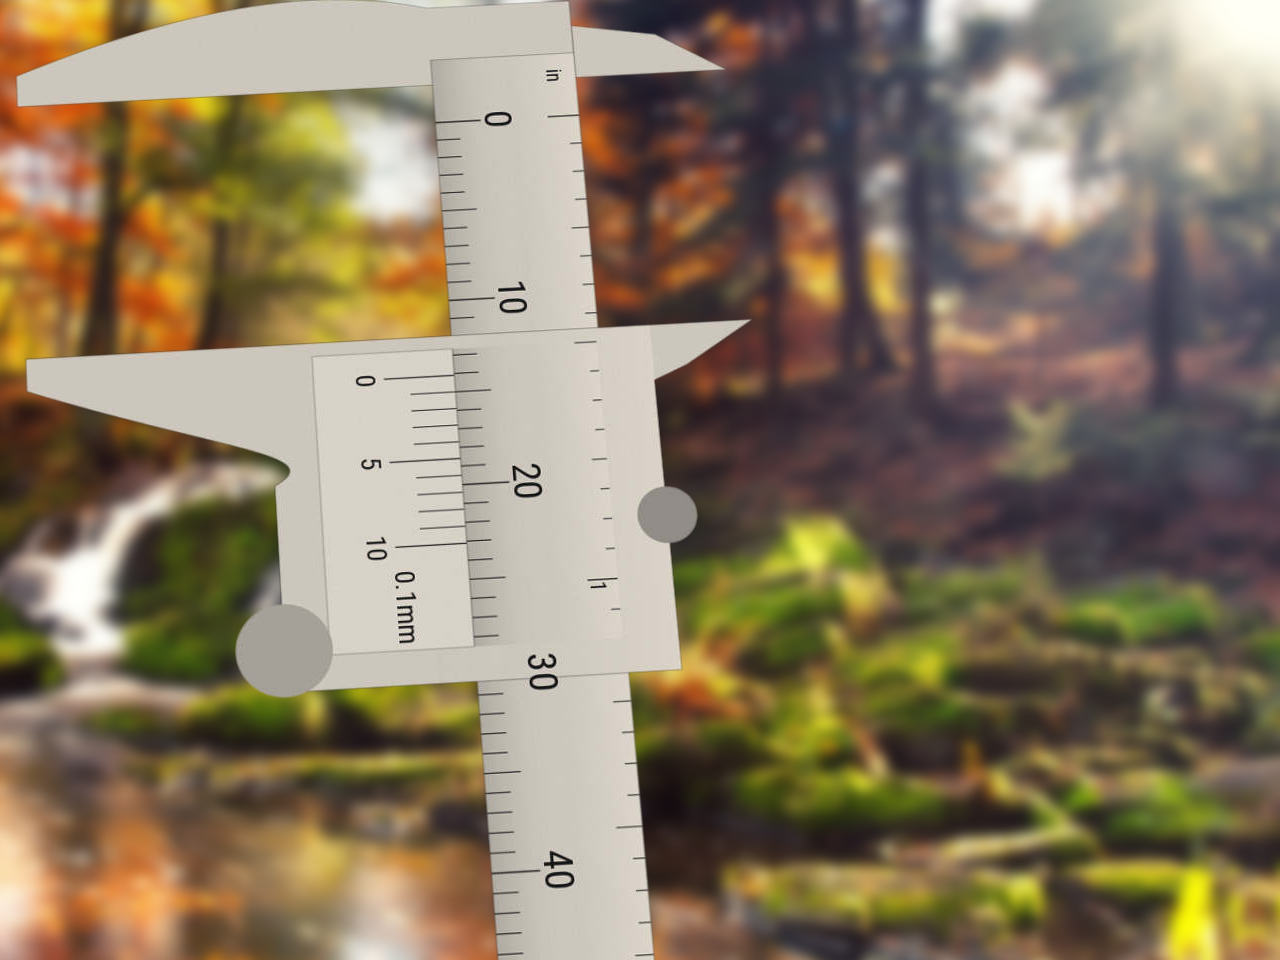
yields **14.1** mm
